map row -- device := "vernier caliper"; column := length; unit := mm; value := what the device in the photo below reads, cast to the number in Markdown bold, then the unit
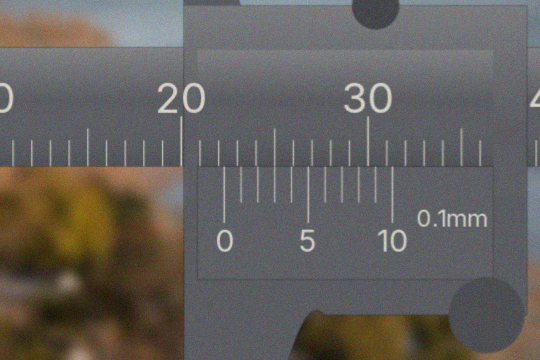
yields **22.3** mm
